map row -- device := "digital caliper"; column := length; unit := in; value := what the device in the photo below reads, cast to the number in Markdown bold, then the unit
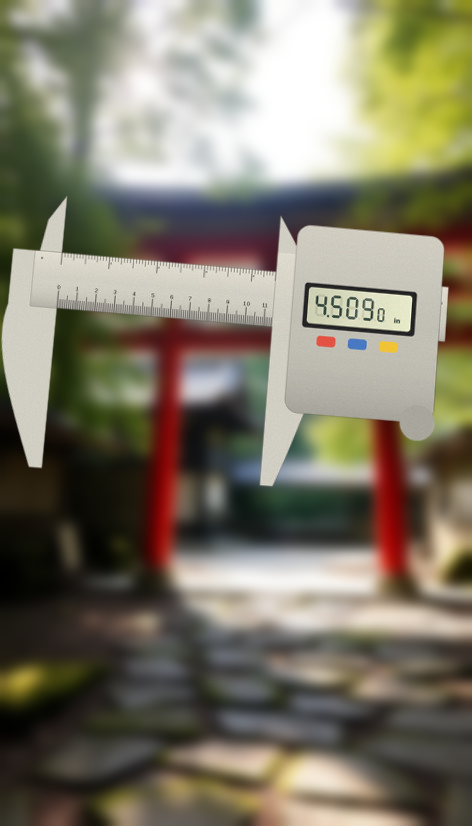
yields **4.5090** in
